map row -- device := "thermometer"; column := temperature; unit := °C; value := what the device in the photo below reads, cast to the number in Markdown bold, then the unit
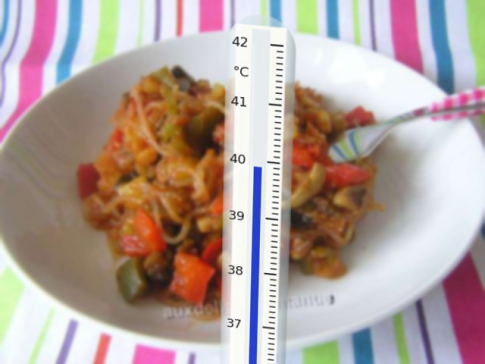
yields **39.9** °C
